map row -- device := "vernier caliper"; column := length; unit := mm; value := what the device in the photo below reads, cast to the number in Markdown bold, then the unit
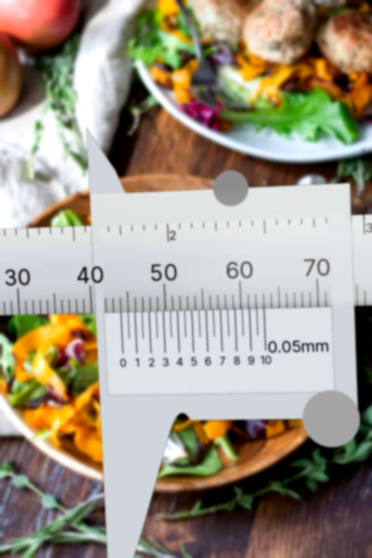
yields **44.0** mm
